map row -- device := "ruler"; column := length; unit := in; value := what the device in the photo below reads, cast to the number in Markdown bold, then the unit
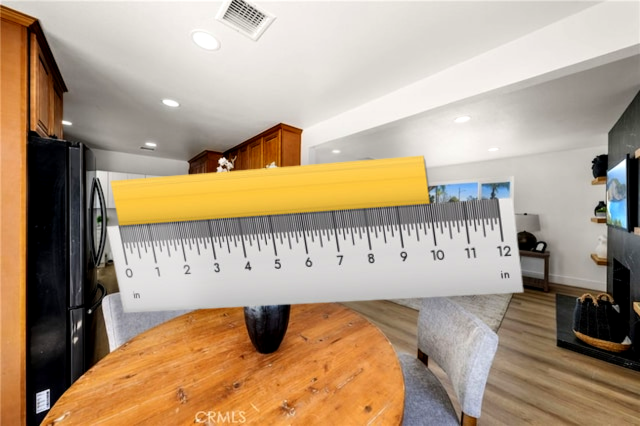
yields **10** in
